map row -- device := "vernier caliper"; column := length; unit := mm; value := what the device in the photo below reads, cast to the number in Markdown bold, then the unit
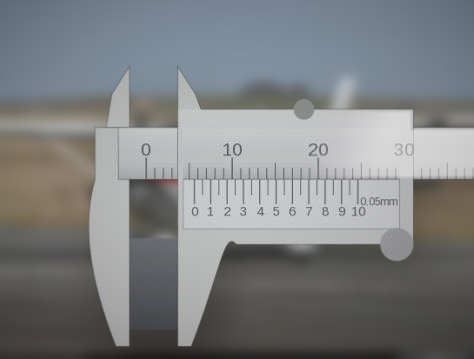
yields **5.6** mm
